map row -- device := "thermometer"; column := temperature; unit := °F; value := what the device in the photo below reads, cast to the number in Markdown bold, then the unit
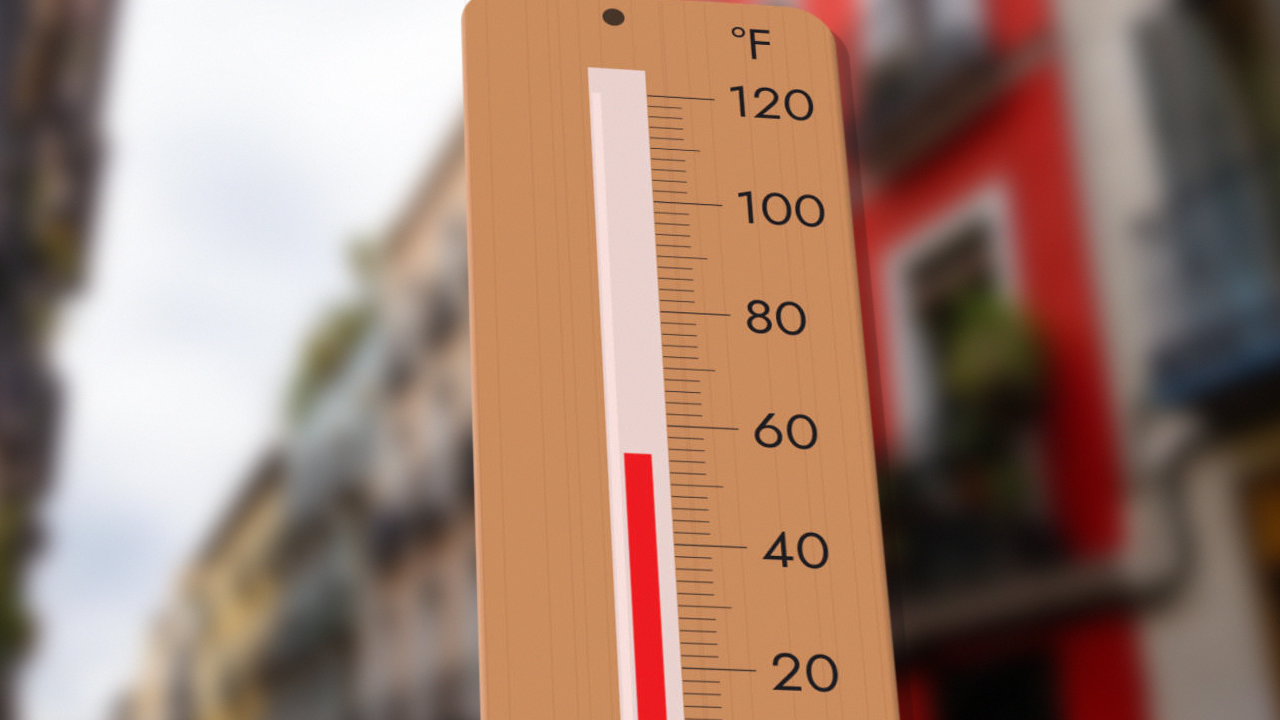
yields **55** °F
